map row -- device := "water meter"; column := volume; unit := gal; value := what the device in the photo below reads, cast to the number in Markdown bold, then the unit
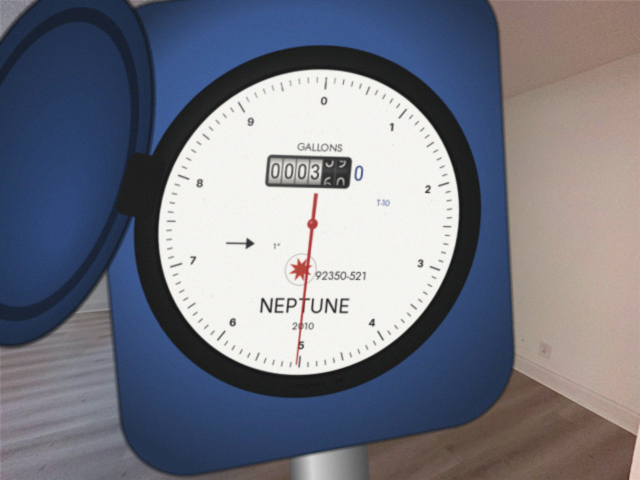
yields **3595.0** gal
